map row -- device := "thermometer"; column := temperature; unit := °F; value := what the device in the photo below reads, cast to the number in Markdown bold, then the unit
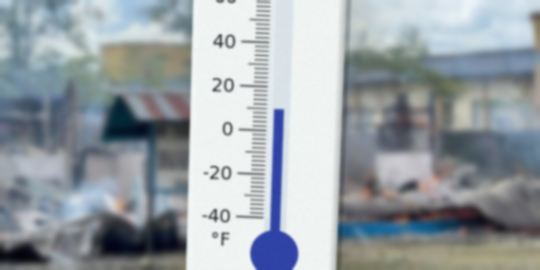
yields **10** °F
